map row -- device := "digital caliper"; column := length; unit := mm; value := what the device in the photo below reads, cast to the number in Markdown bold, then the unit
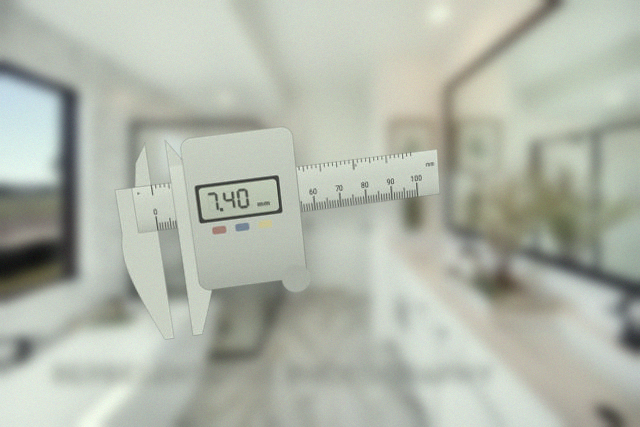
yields **7.40** mm
